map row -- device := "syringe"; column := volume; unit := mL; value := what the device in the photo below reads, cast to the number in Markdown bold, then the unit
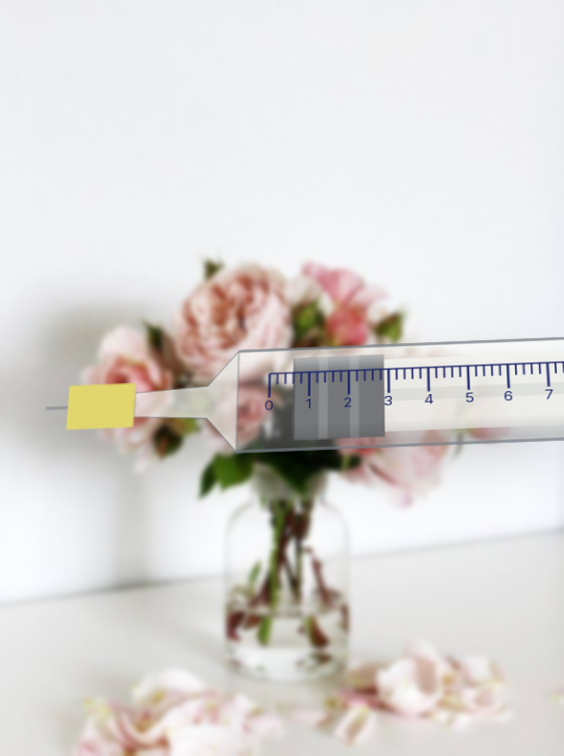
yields **0.6** mL
